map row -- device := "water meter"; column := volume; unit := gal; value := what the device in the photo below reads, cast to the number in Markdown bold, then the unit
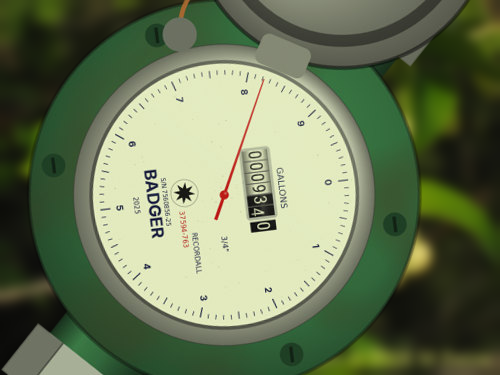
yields **9338.2** gal
